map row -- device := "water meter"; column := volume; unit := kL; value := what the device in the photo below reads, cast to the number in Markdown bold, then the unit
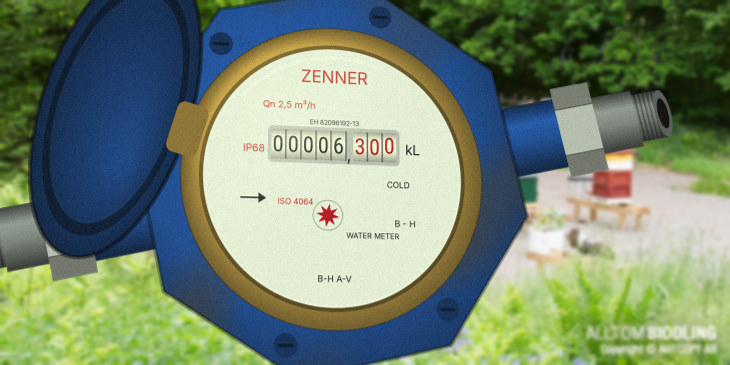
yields **6.300** kL
